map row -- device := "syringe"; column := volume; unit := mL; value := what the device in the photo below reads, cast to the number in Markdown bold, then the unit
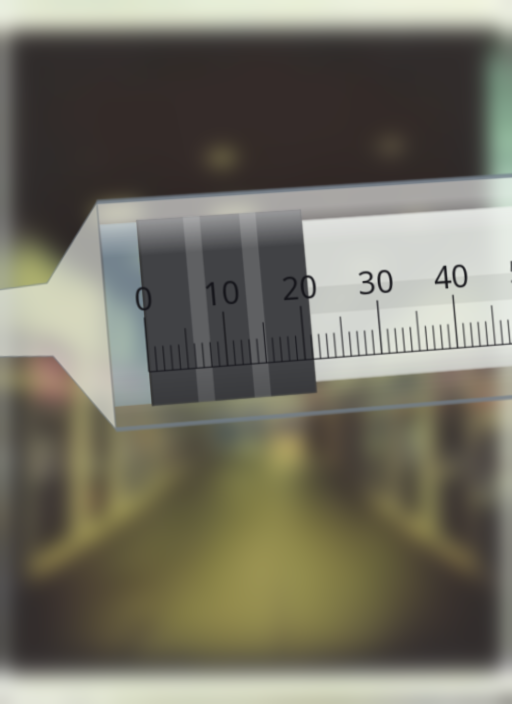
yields **0** mL
